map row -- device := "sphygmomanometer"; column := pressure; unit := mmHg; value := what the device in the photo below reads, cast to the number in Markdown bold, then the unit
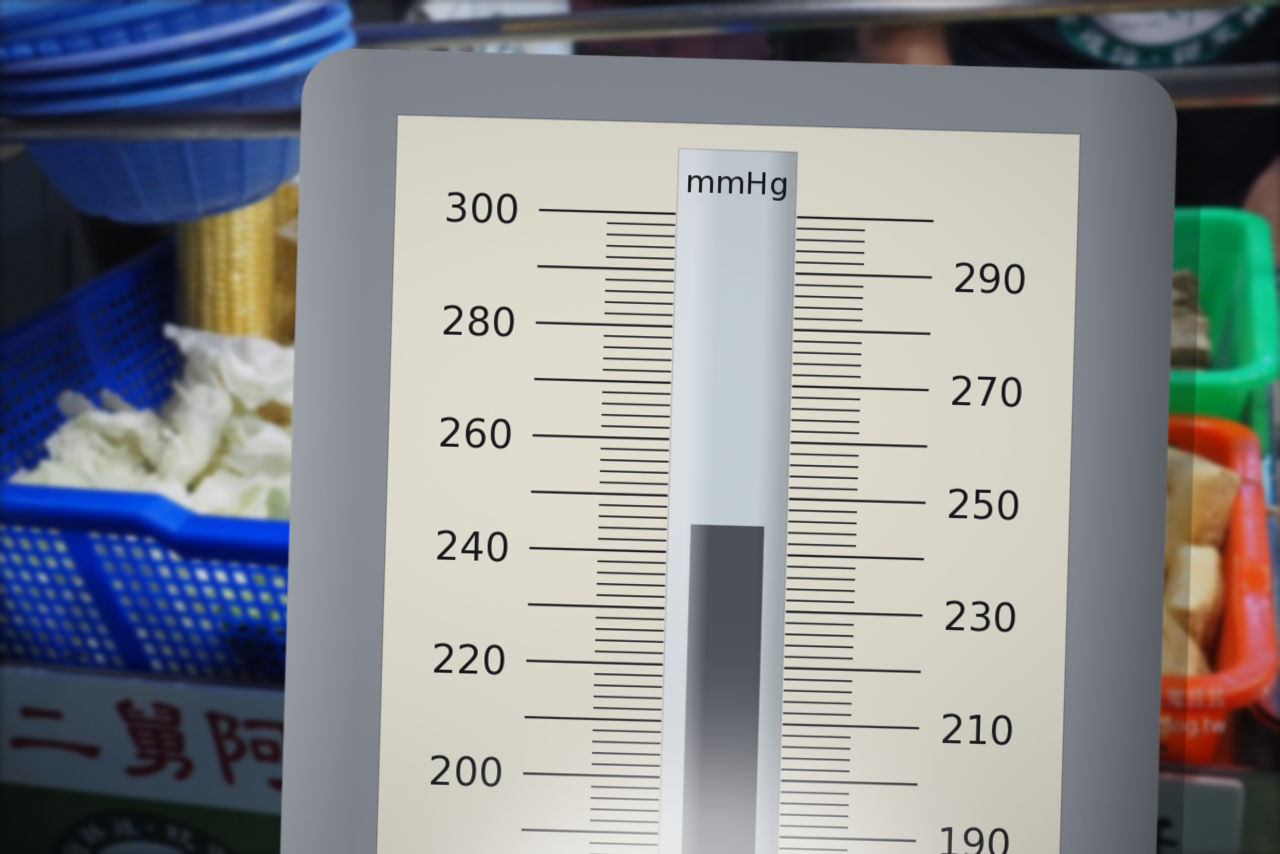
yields **245** mmHg
